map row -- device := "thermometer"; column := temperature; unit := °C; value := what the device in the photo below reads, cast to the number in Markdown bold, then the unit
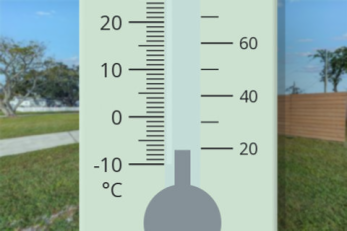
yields **-7** °C
